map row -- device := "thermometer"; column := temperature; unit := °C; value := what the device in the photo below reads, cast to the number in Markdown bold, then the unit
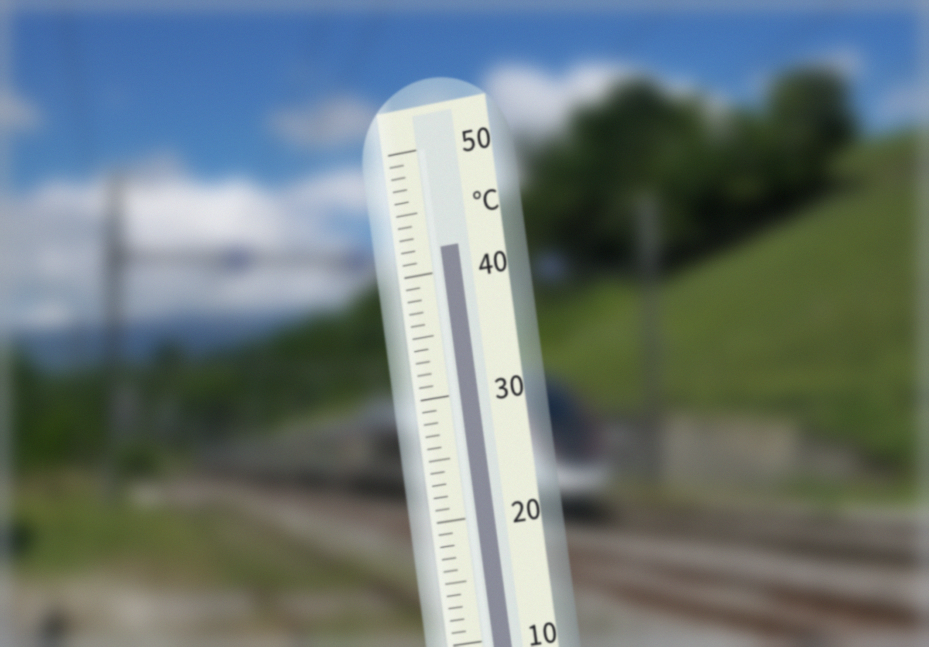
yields **42** °C
